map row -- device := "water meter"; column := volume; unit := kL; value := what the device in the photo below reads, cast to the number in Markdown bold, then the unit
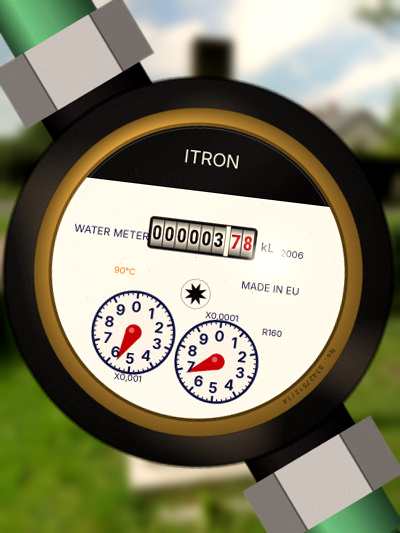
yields **3.7856** kL
